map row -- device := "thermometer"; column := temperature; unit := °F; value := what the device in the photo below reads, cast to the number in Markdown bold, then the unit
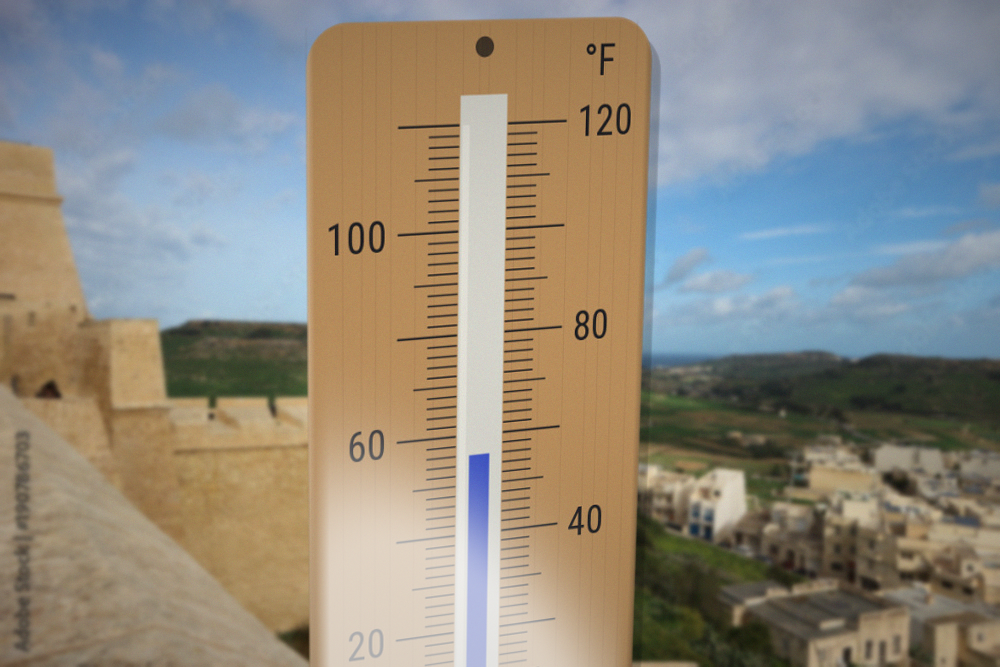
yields **56** °F
